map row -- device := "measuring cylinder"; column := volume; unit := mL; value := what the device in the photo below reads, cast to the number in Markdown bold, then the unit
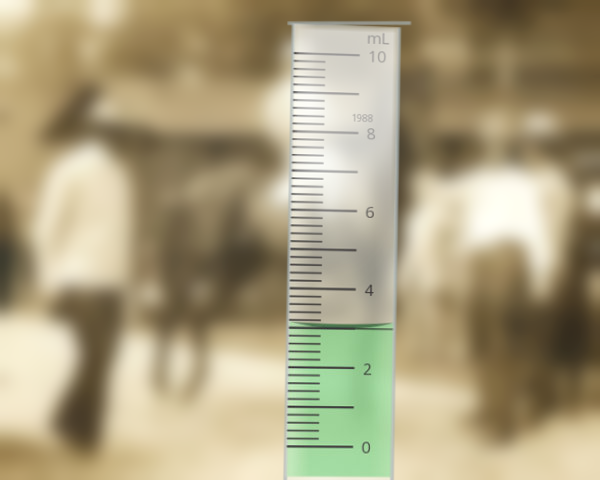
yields **3** mL
